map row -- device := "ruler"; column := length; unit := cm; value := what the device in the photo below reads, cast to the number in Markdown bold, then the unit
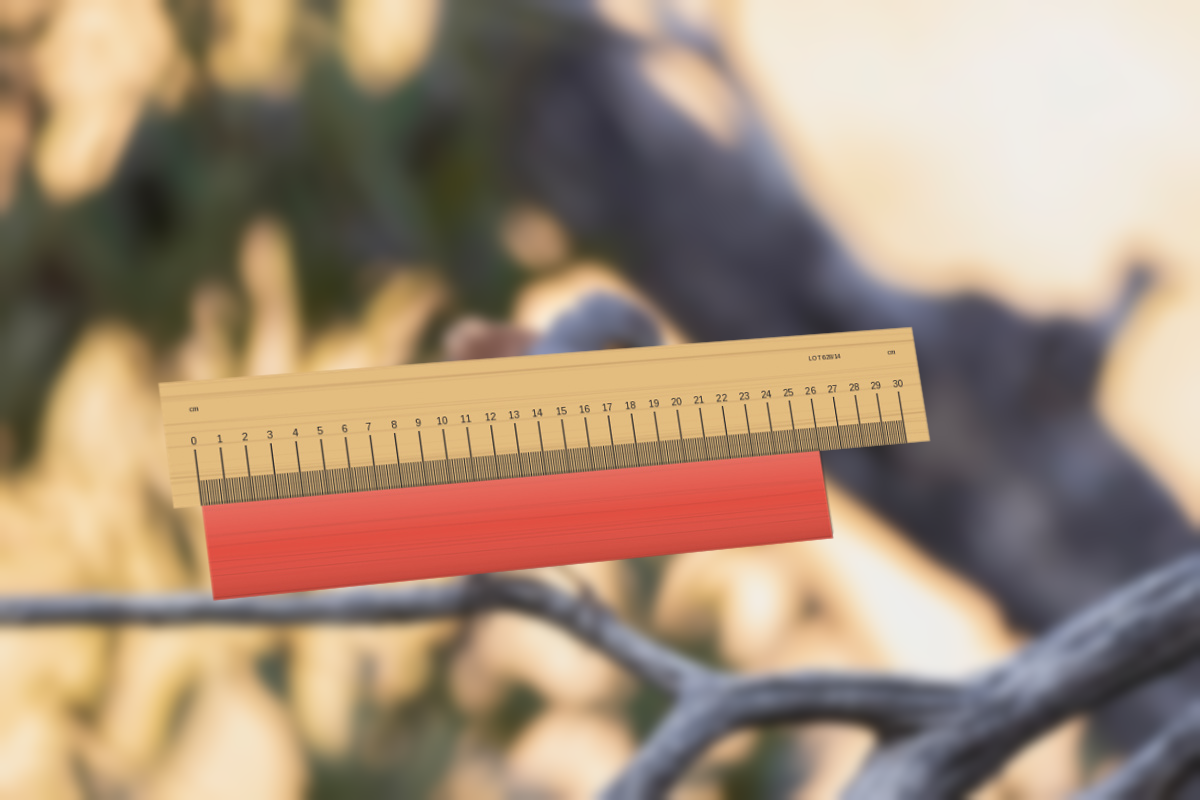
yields **26** cm
